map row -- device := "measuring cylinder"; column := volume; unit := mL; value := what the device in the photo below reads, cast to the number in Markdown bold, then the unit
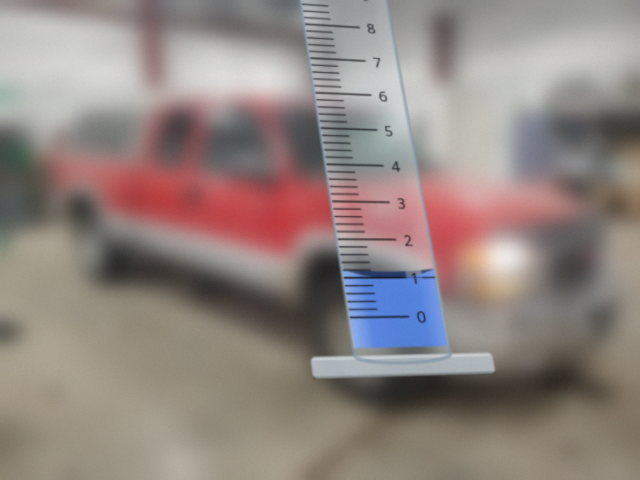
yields **1** mL
